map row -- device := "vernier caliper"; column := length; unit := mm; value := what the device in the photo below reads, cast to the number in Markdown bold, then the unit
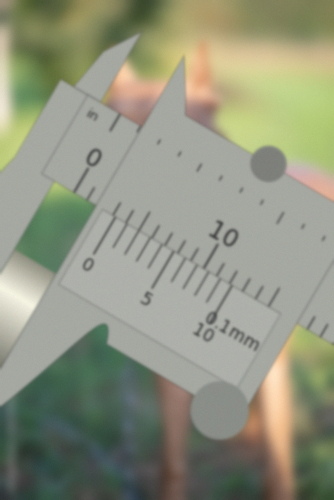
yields **3.2** mm
